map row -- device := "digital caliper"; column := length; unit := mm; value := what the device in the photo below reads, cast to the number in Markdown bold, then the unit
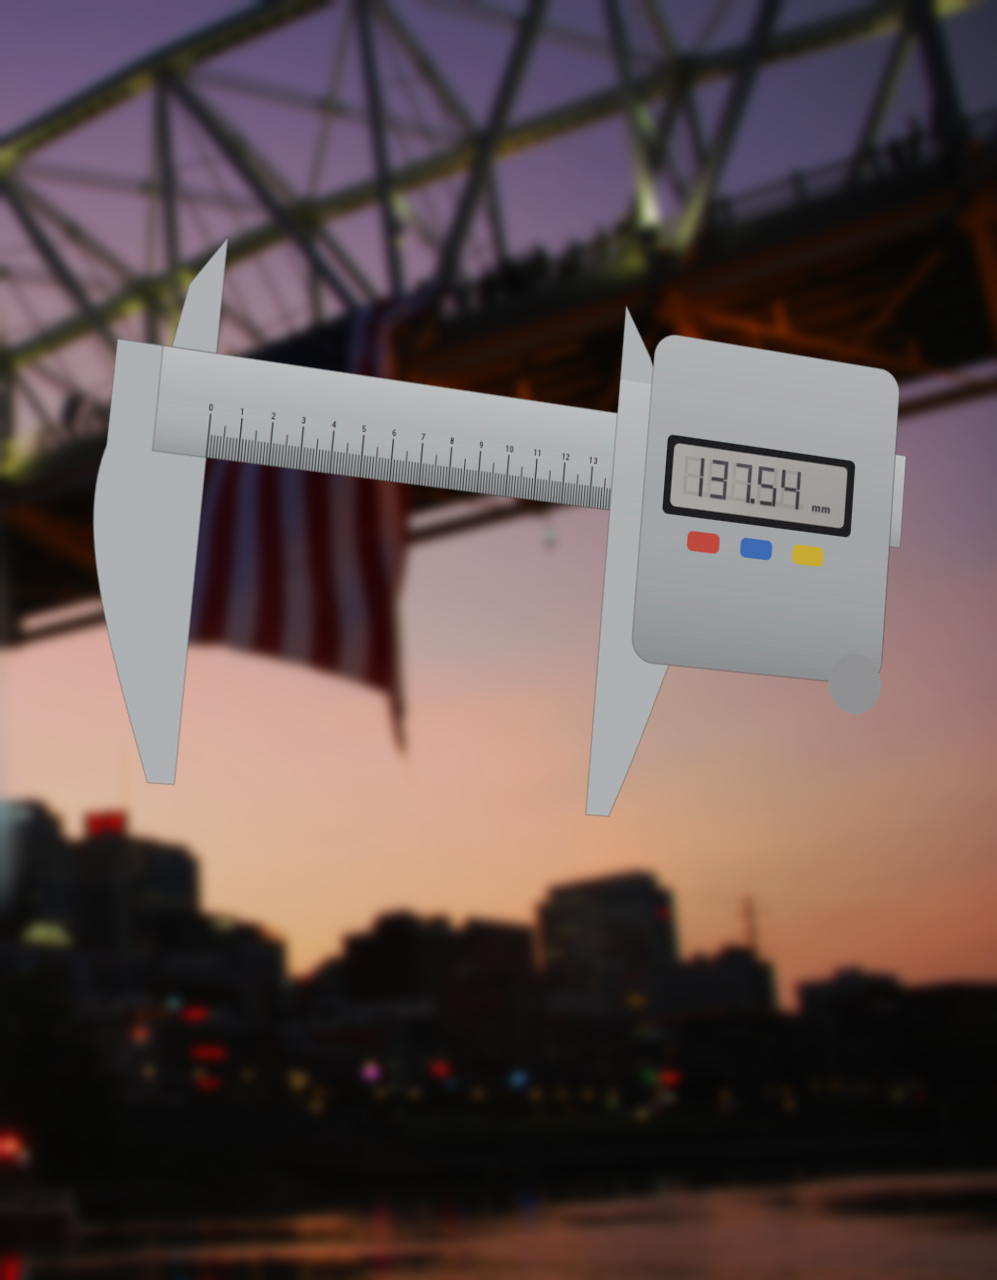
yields **137.54** mm
